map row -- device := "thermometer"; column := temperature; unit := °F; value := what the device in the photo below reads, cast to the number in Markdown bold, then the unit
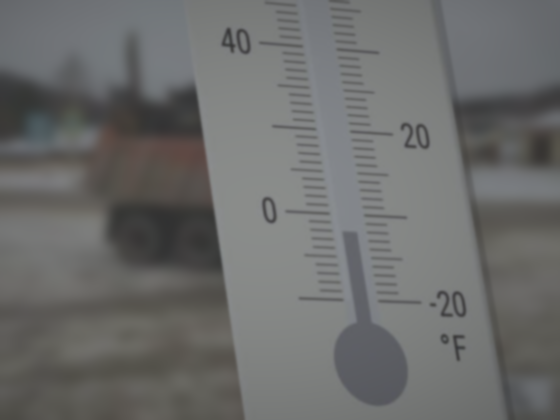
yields **-4** °F
